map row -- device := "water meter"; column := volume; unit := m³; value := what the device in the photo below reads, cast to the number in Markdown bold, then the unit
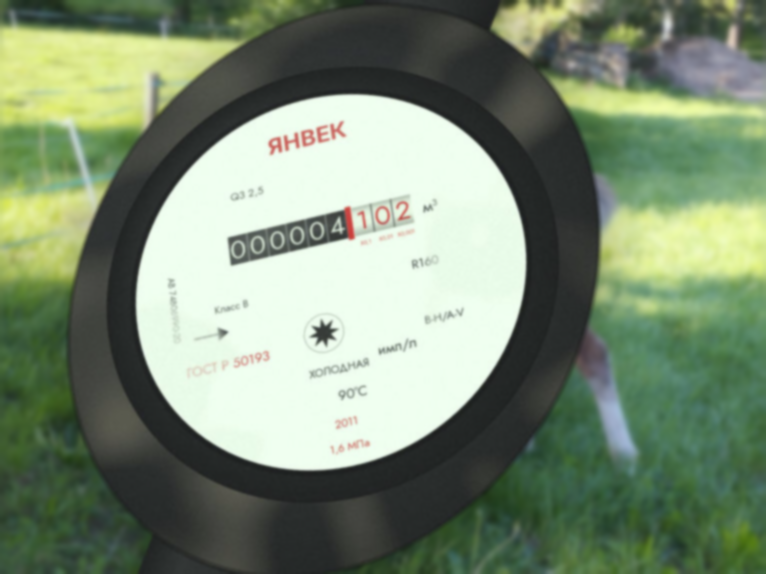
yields **4.102** m³
